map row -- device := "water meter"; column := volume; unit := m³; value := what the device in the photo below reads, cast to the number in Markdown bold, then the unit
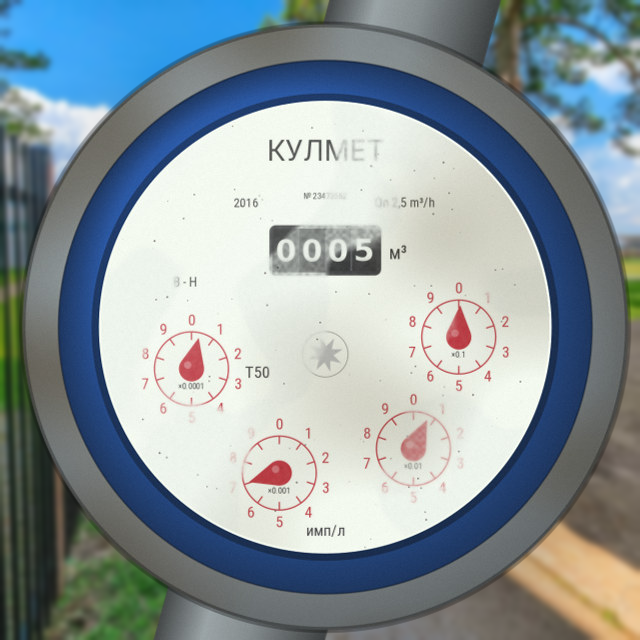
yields **5.0070** m³
